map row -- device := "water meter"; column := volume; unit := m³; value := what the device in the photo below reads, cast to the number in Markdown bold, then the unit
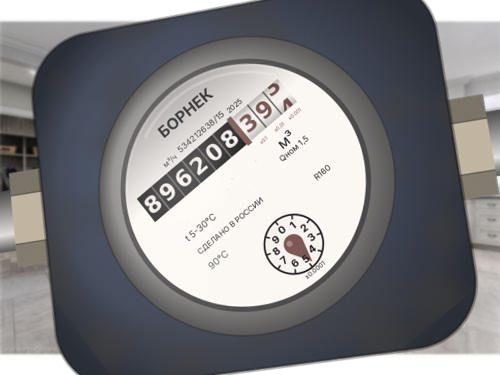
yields **896208.3934** m³
